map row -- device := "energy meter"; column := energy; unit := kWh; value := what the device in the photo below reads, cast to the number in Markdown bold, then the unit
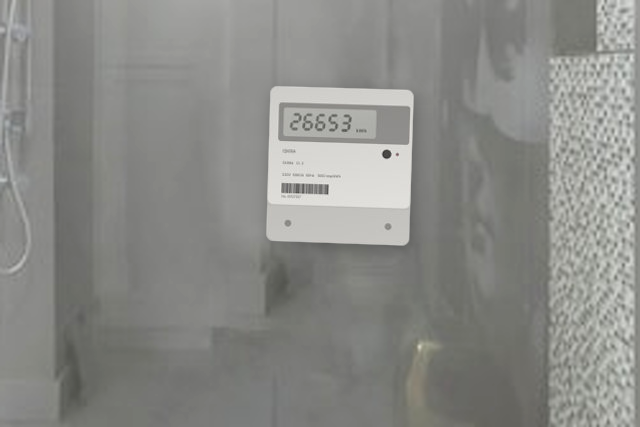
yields **26653** kWh
